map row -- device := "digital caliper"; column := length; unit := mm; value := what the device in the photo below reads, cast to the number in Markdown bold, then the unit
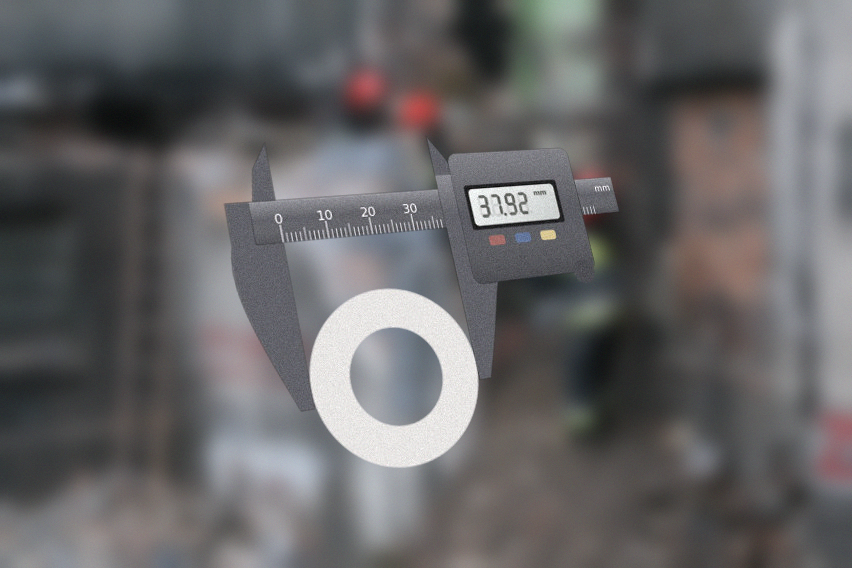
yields **37.92** mm
